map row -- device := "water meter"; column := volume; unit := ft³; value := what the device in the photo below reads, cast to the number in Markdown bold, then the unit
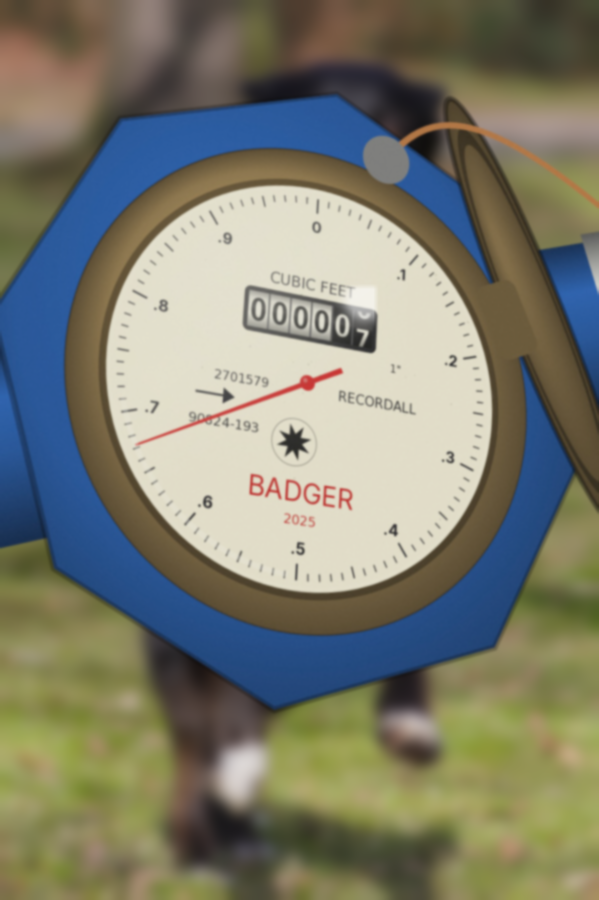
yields **6.67** ft³
